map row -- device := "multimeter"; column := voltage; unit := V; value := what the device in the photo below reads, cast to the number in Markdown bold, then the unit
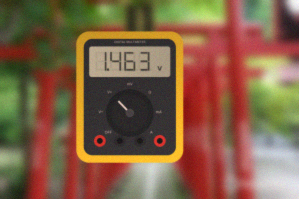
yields **1.463** V
